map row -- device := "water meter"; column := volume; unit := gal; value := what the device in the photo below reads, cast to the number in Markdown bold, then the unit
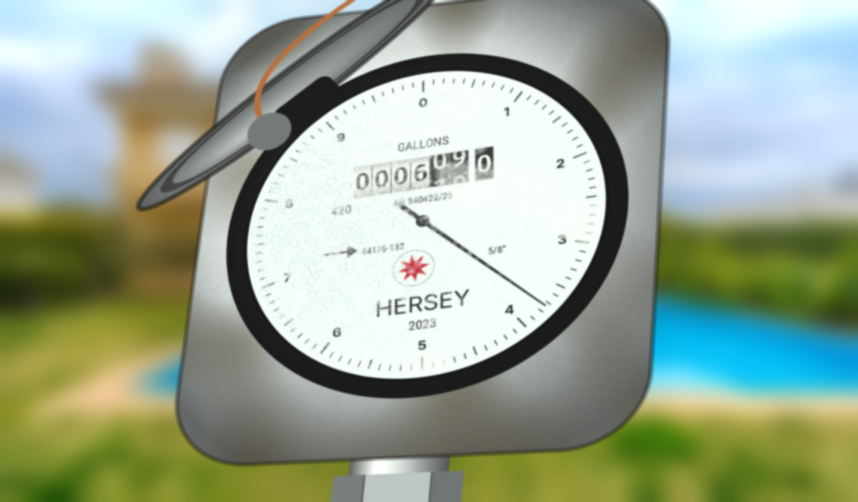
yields **6093.7** gal
